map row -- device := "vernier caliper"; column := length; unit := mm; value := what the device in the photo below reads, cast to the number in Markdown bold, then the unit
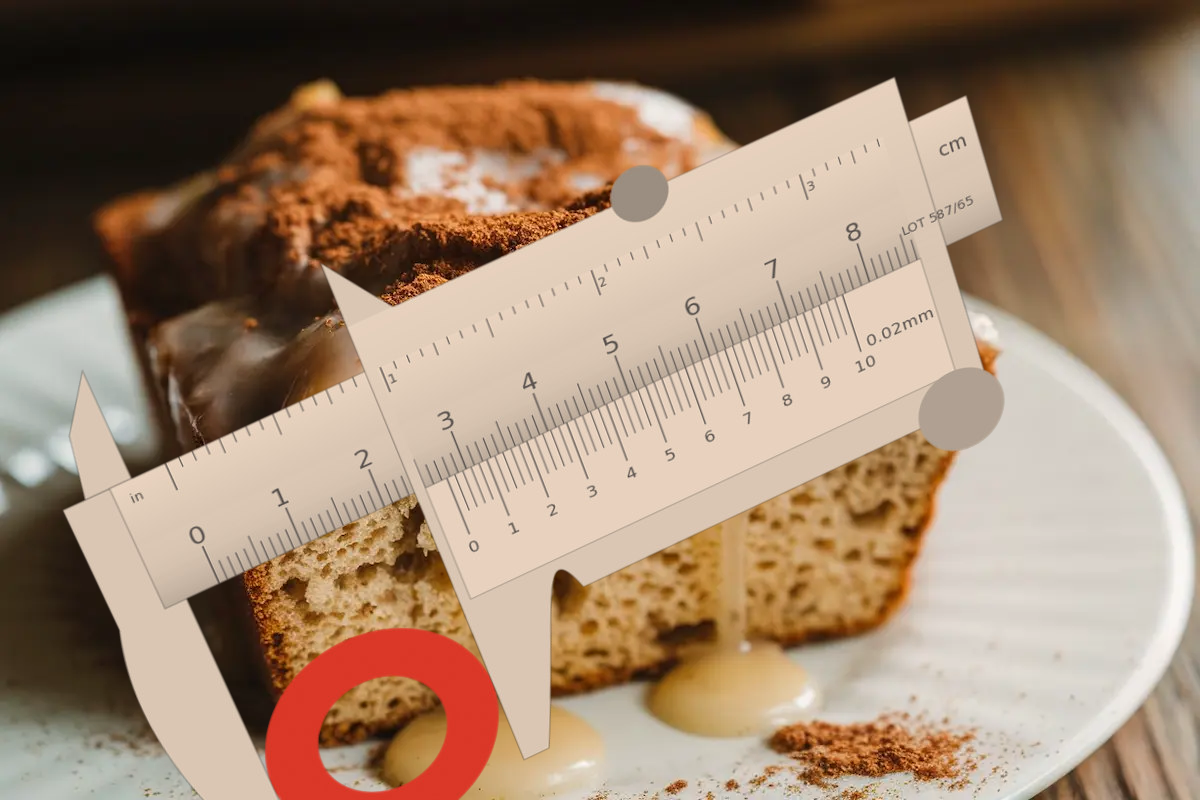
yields **27.6** mm
